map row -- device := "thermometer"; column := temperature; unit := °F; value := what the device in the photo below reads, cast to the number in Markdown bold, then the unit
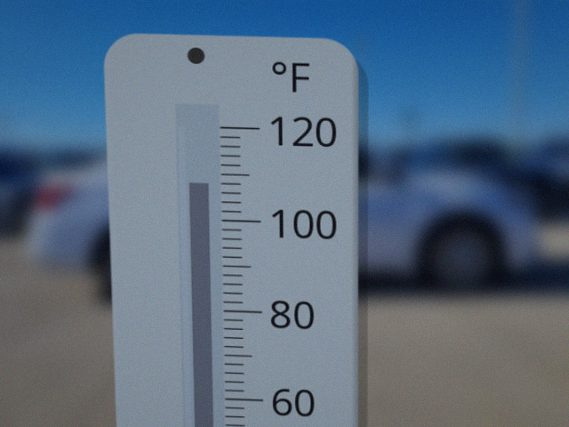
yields **108** °F
